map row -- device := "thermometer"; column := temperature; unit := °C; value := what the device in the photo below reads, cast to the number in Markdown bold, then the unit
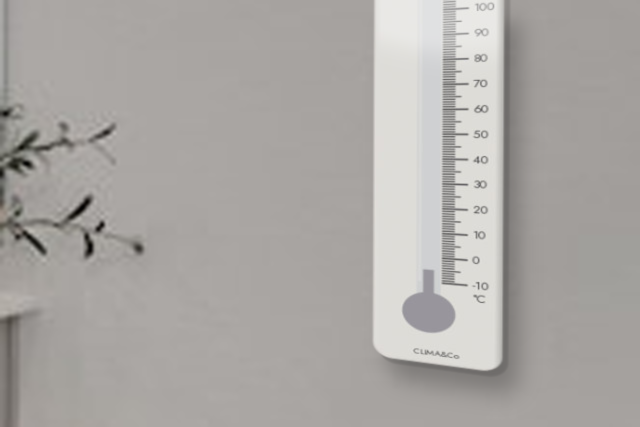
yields **-5** °C
